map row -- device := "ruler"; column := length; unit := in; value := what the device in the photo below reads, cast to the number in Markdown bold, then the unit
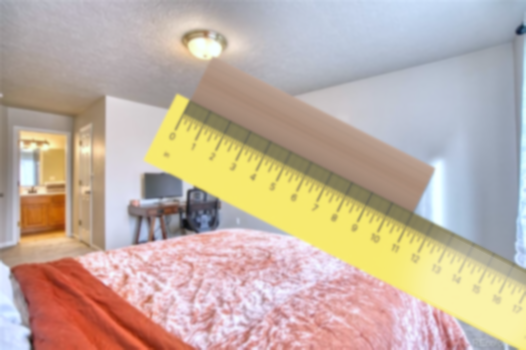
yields **11** in
